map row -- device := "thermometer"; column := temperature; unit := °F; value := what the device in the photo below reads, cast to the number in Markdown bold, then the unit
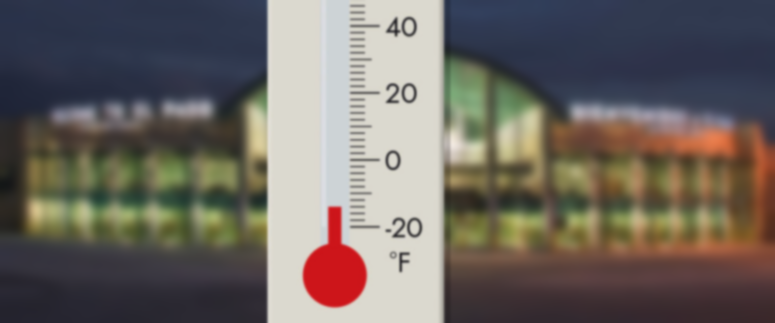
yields **-14** °F
